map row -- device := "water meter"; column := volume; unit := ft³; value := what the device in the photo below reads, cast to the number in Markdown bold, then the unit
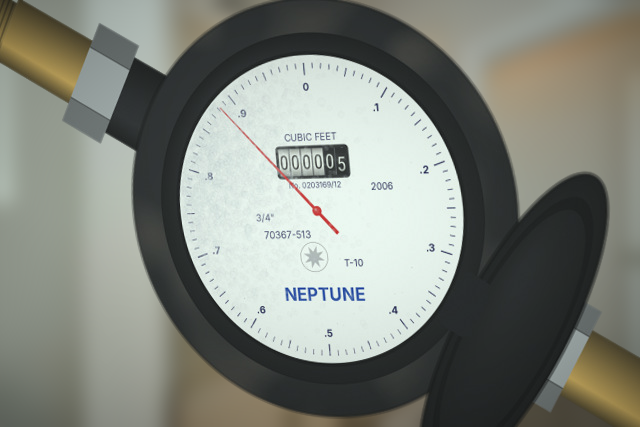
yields **4.88** ft³
